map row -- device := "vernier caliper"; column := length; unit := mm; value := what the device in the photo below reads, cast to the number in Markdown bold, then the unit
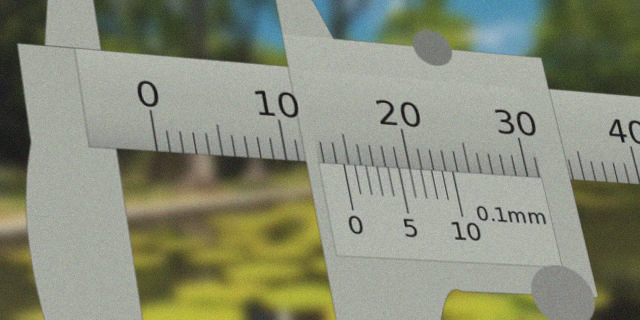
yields **14.6** mm
